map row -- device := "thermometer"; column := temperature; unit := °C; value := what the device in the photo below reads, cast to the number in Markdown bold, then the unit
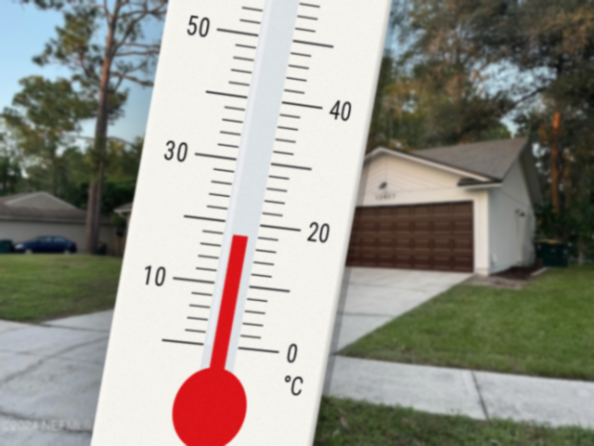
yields **18** °C
